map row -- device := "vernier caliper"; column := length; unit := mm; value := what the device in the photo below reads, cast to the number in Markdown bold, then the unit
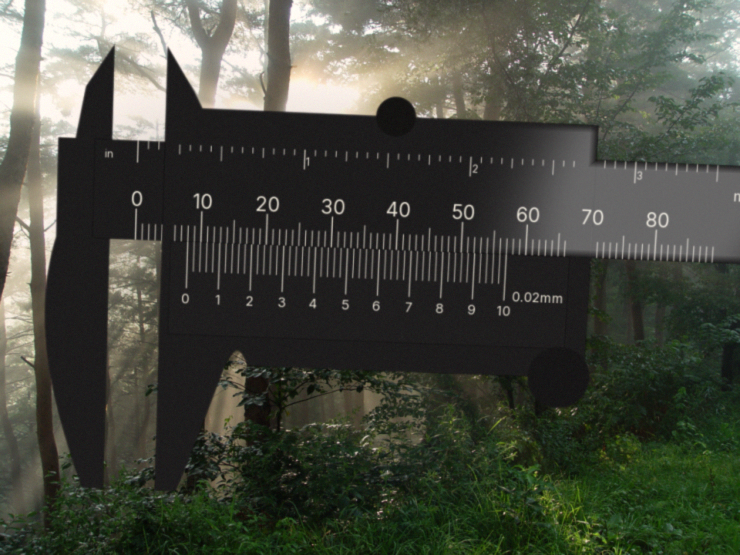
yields **8.0** mm
